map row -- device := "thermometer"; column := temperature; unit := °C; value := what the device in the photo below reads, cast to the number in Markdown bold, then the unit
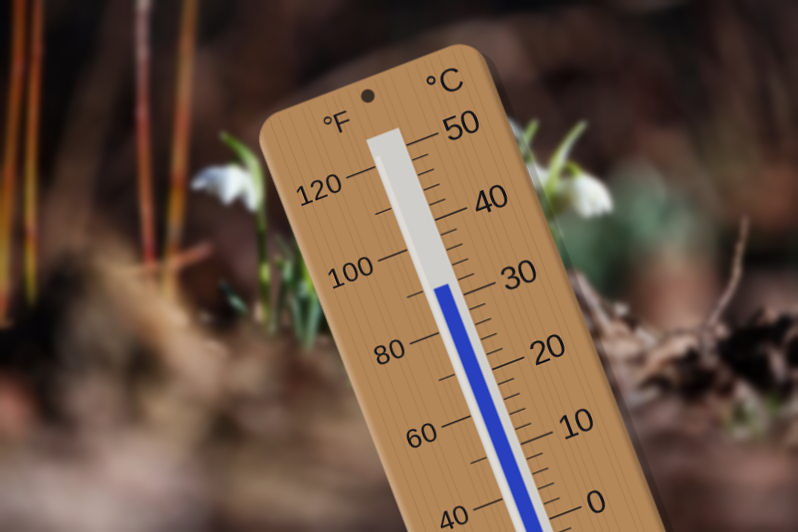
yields **32** °C
